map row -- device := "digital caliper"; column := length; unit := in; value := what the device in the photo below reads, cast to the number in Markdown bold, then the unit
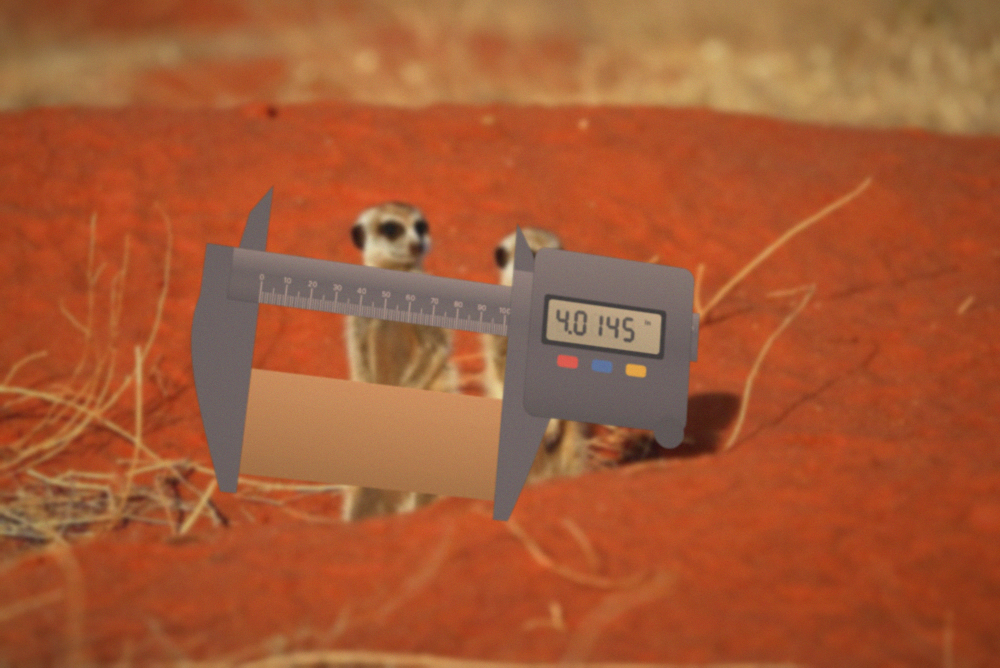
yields **4.0145** in
